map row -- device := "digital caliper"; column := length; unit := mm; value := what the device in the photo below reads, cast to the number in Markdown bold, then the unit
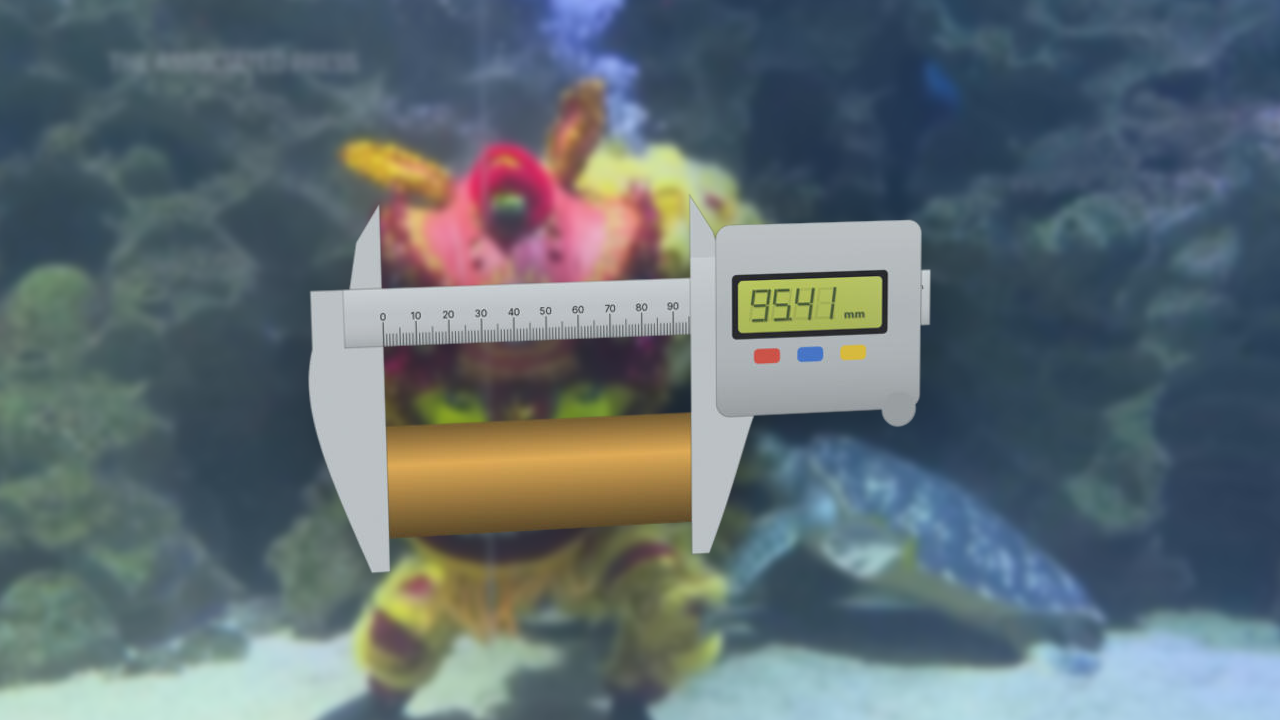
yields **95.41** mm
